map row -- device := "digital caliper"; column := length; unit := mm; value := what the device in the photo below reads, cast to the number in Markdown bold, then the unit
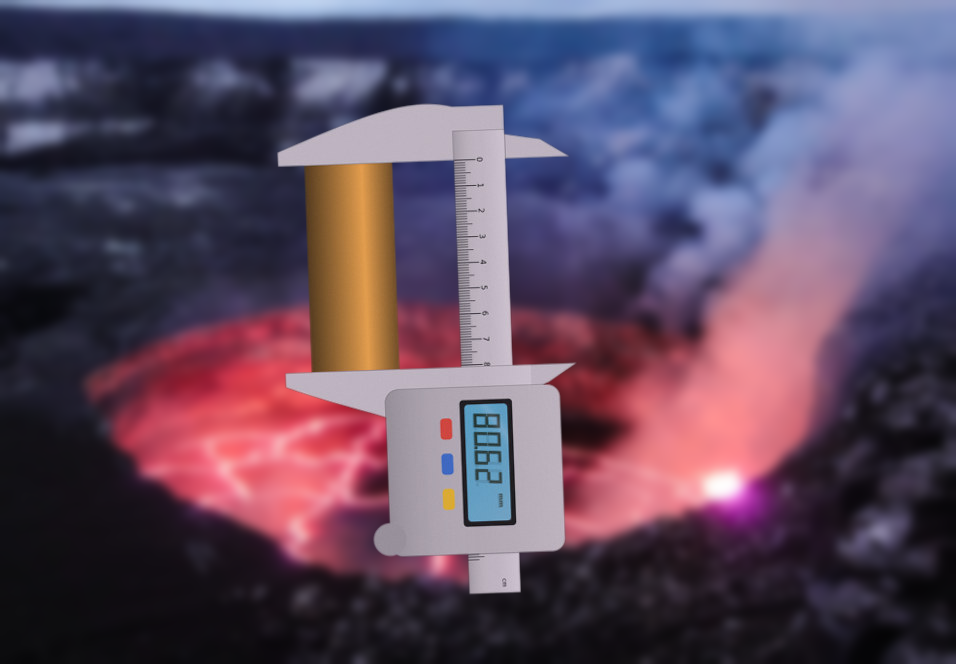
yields **80.62** mm
